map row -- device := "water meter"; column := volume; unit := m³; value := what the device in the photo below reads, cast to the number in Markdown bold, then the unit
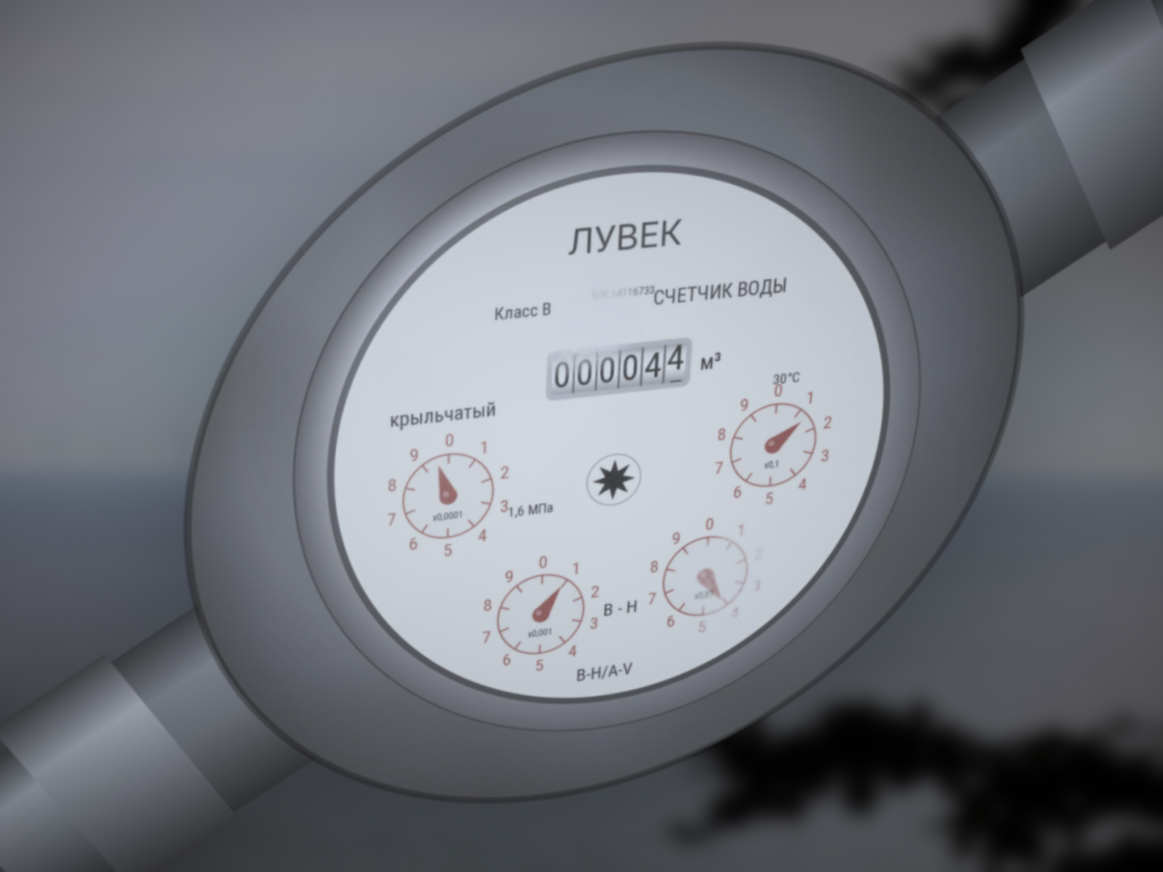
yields **44.1409** m³
